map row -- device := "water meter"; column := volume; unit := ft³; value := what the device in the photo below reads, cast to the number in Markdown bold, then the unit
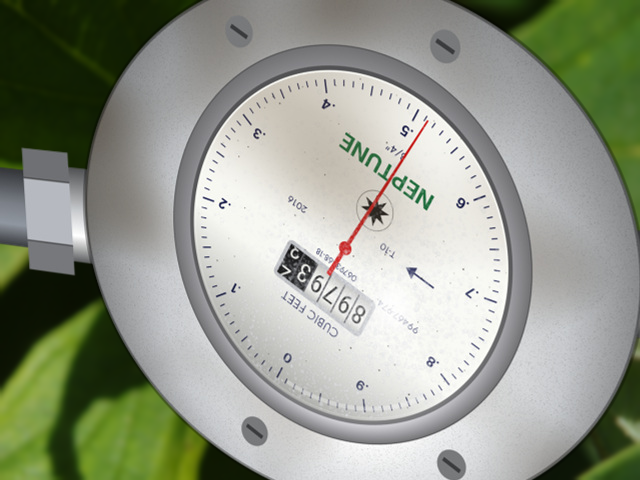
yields **897932.51** ft³
